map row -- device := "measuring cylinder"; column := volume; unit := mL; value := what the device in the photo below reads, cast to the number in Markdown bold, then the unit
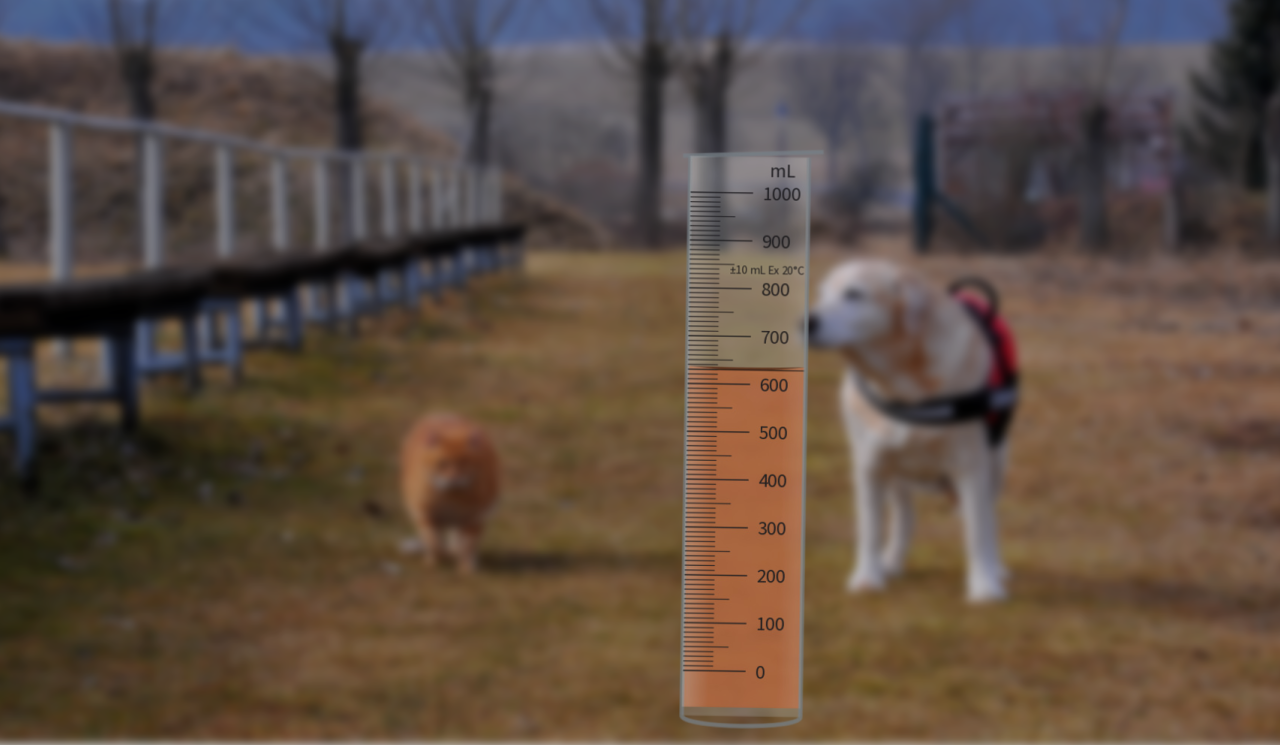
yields **630** mL
